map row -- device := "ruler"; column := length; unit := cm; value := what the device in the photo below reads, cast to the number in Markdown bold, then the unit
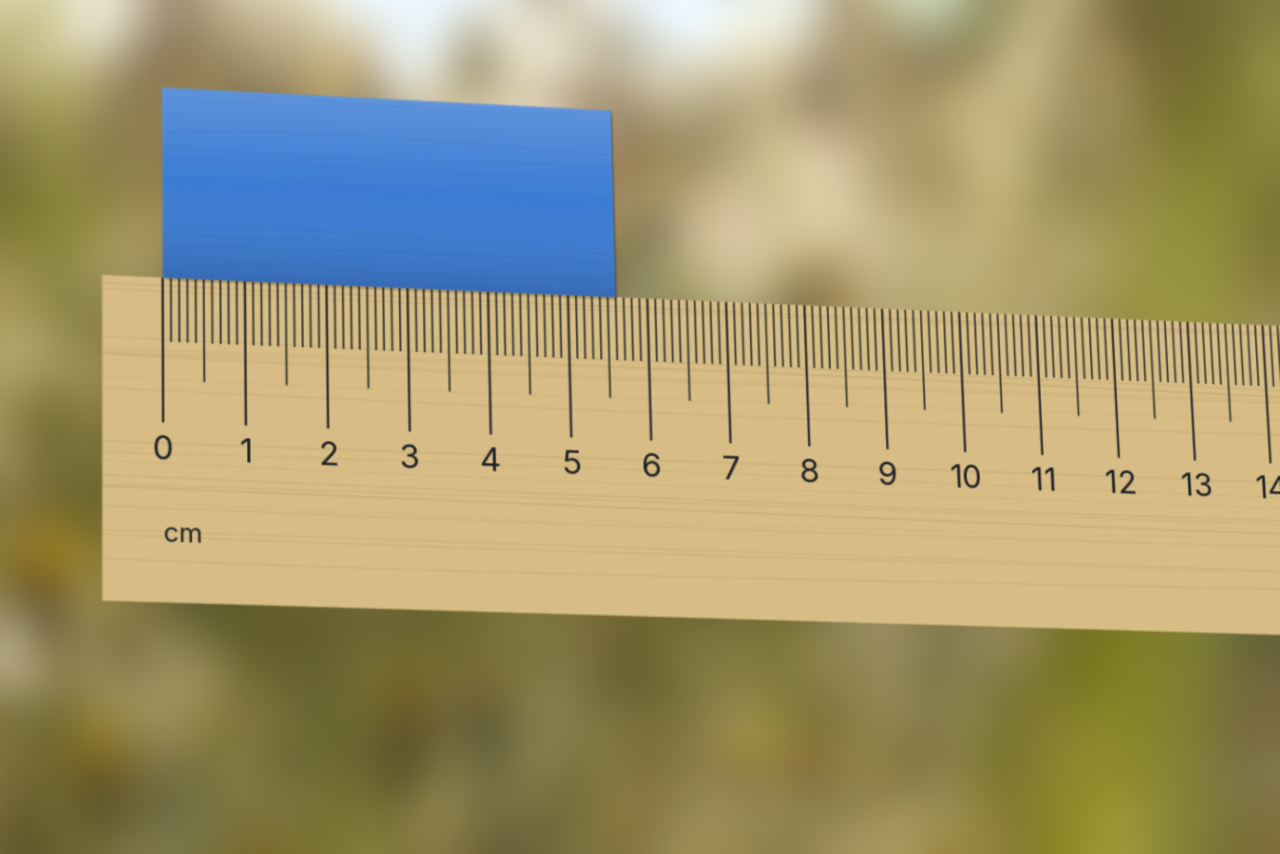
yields **5.6** cm
